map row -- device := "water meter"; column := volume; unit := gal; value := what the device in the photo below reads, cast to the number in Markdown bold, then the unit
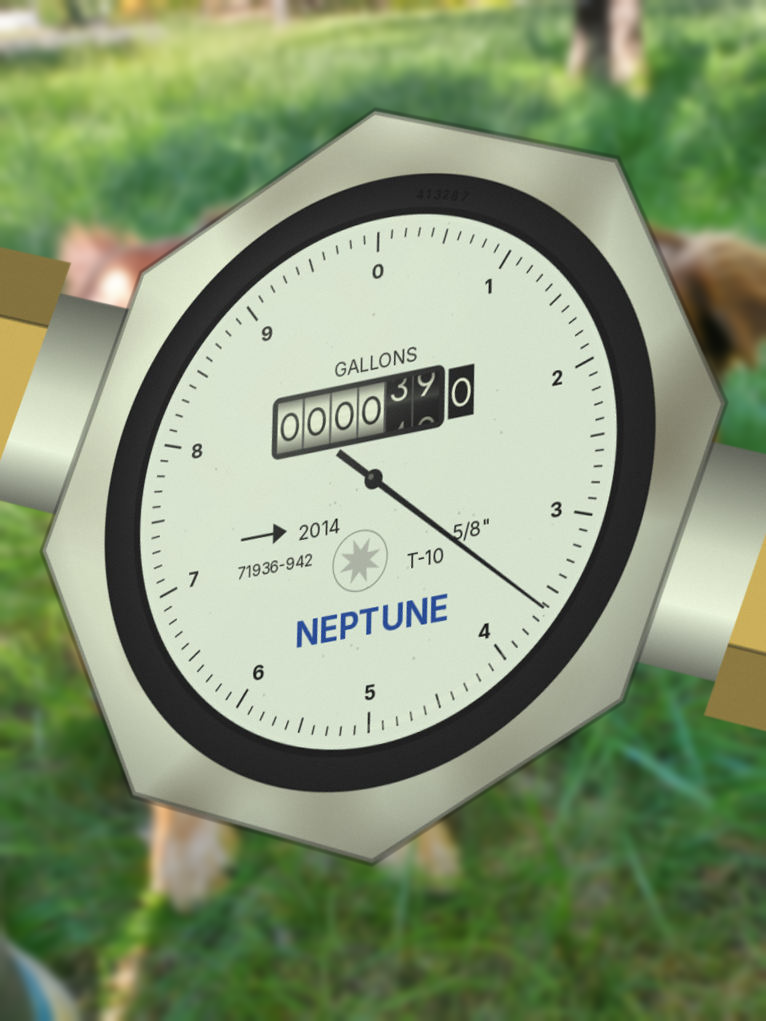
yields **393.6** gal
